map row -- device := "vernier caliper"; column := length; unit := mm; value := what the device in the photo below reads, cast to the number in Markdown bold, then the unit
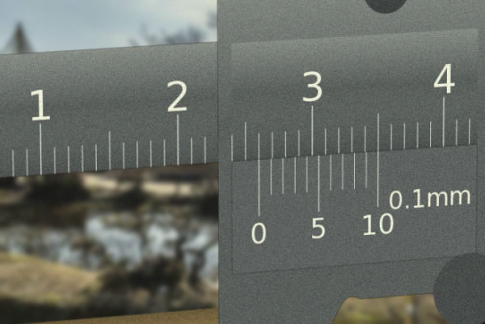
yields **26.0** mm
